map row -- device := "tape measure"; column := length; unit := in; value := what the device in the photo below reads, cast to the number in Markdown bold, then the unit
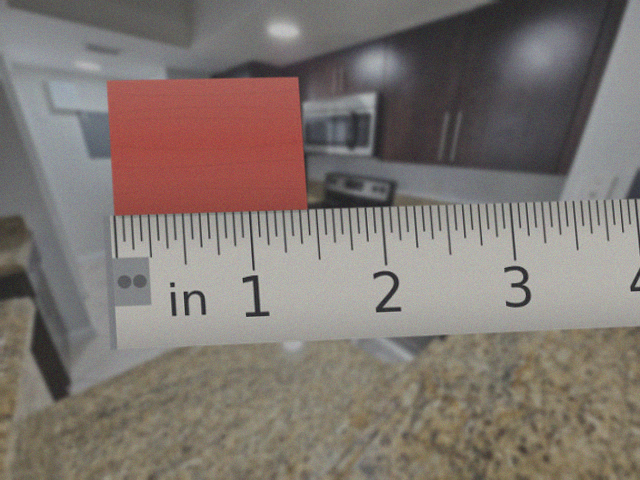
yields **1.4375** in
